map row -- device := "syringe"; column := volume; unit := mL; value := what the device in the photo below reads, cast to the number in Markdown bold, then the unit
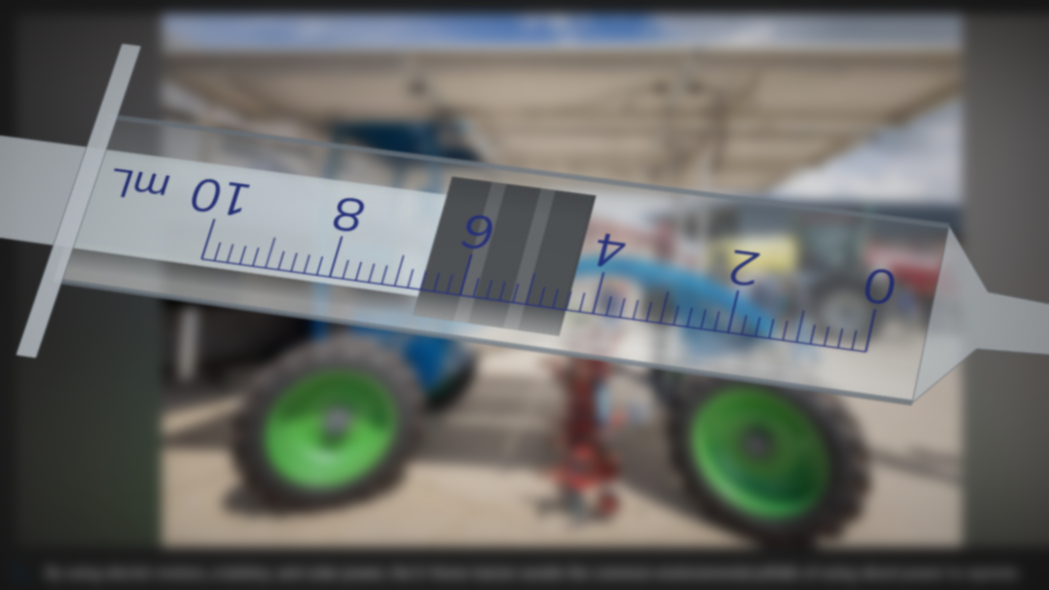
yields **4.4** mL
